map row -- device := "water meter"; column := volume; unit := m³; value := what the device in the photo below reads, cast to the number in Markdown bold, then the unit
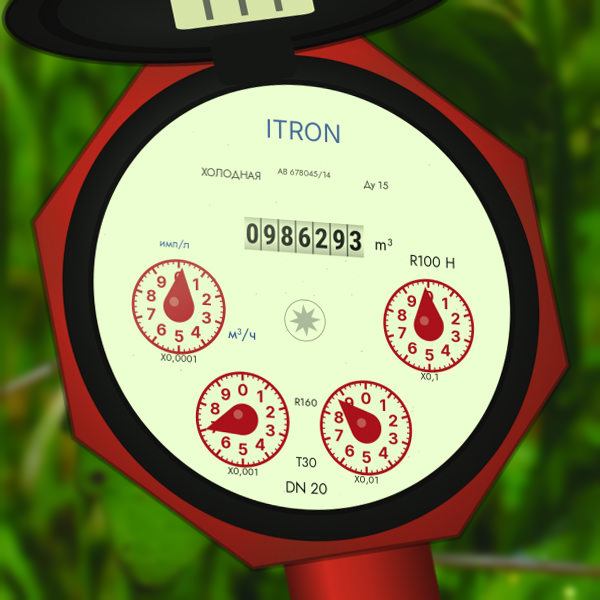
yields **986292.9870** m³
